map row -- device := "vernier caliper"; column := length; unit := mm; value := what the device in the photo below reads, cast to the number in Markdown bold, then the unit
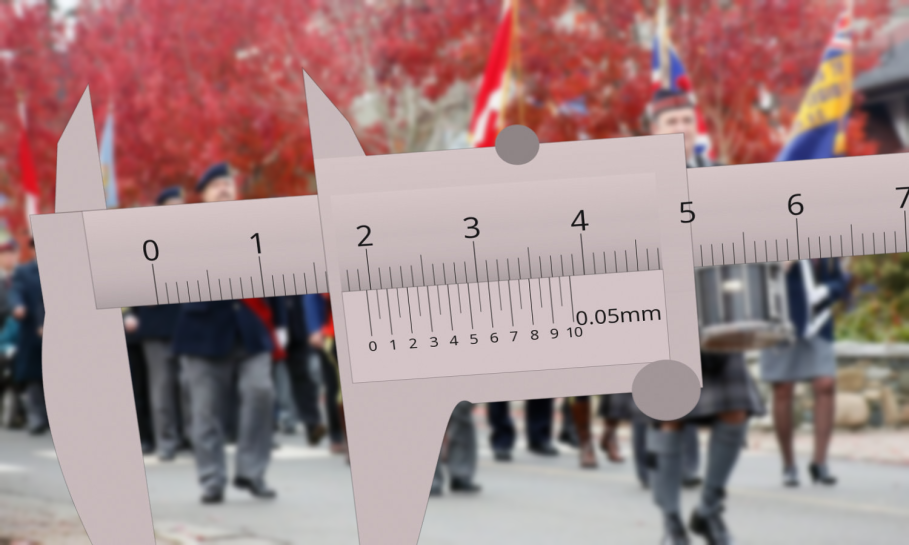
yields **19.6** mm
